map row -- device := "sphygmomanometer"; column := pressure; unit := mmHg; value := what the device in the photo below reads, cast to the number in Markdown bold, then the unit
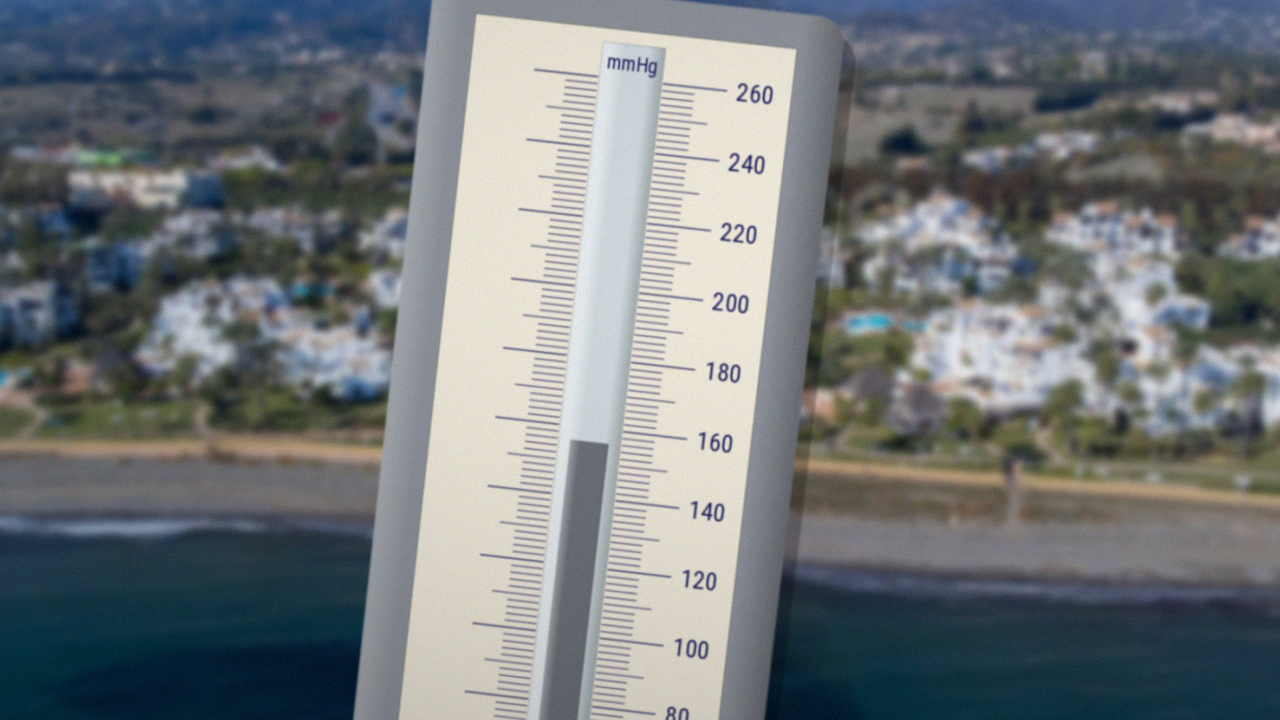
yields **156** mmHg
